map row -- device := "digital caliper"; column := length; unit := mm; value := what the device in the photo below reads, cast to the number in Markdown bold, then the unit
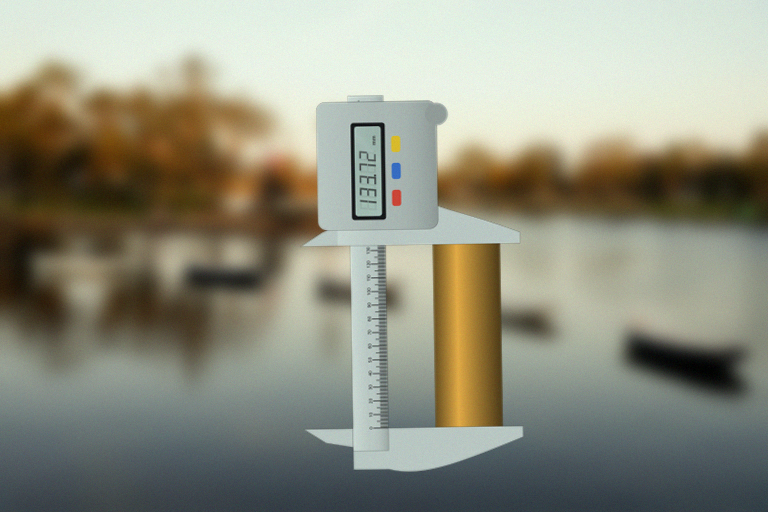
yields **133.72** mm
